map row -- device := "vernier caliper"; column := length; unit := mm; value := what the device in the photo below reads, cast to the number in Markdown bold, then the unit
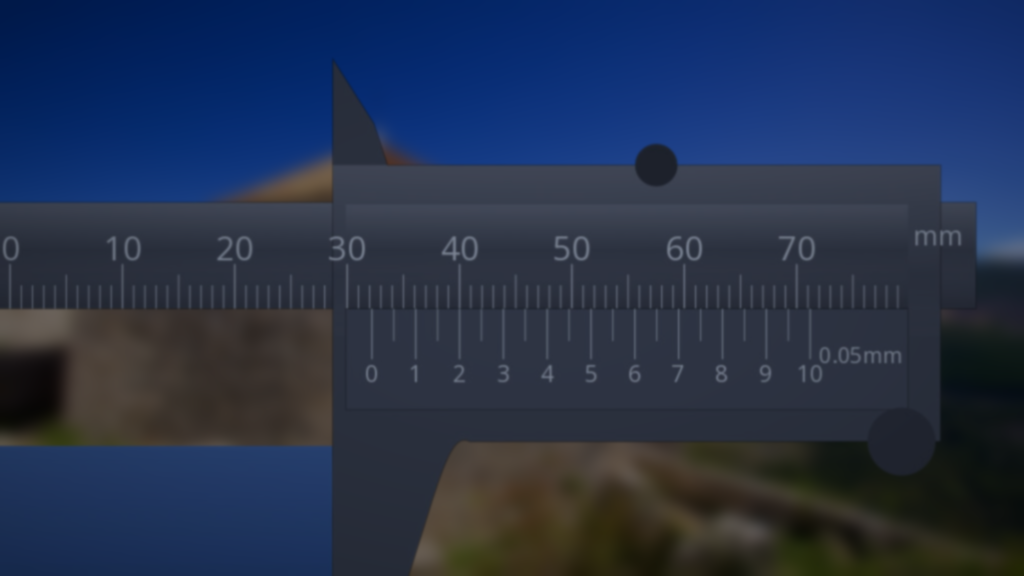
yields **32.2** mm
